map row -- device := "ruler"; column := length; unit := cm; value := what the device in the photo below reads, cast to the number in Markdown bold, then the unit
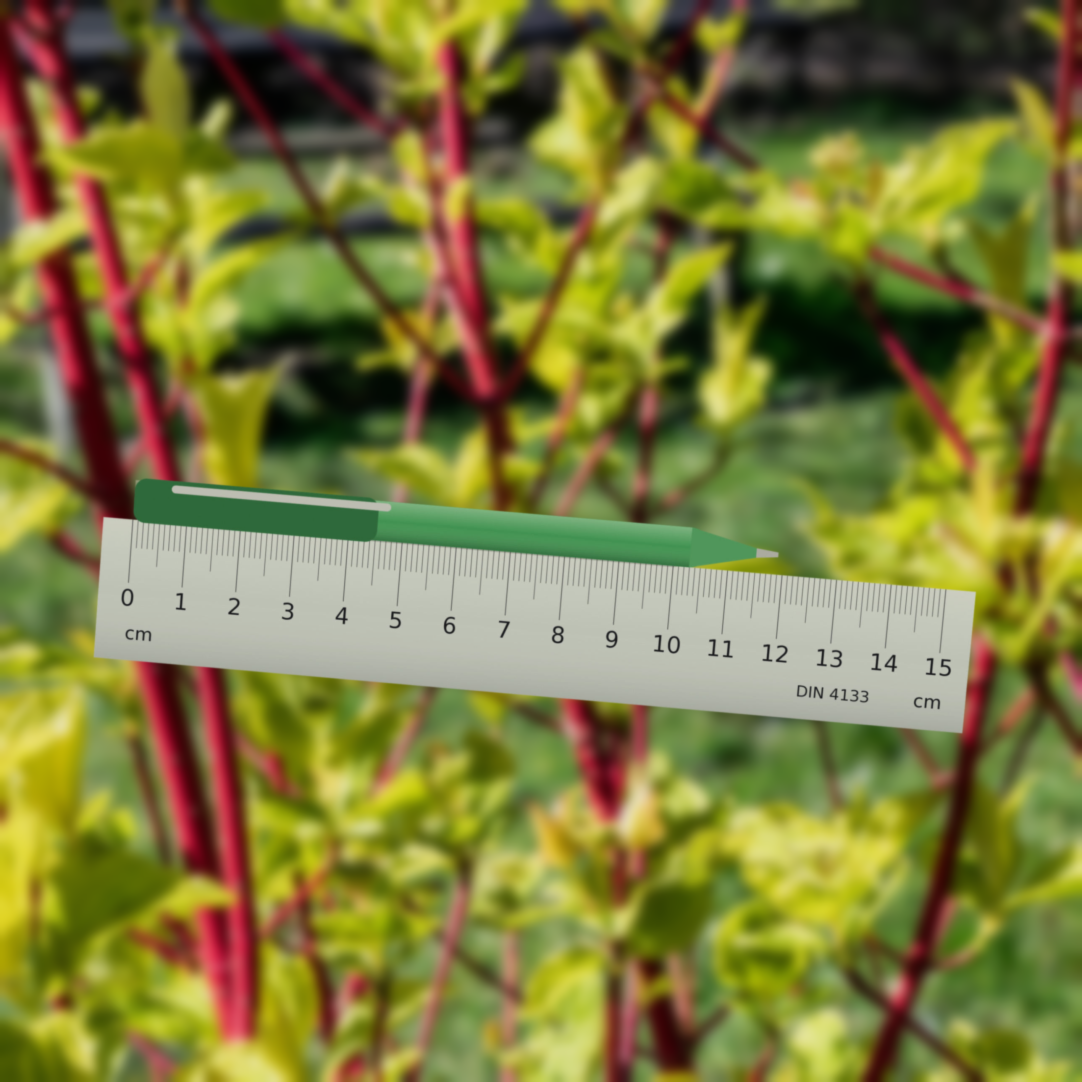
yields **11.9** cm
